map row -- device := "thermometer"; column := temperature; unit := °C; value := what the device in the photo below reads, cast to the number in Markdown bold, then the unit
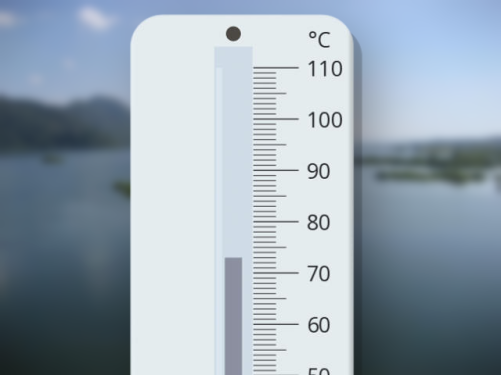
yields **73** °C
